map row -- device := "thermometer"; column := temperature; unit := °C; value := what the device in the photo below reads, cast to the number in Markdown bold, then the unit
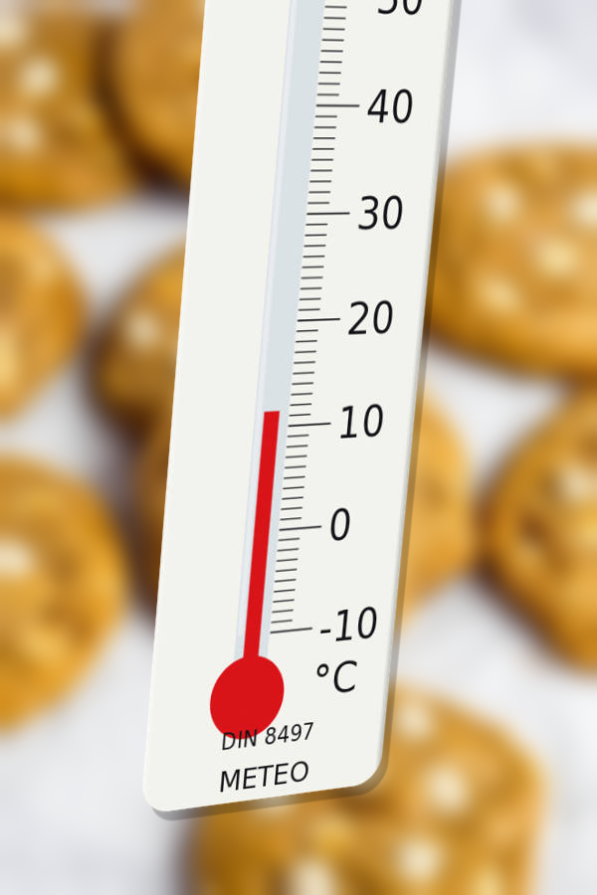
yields **11.5** °C
